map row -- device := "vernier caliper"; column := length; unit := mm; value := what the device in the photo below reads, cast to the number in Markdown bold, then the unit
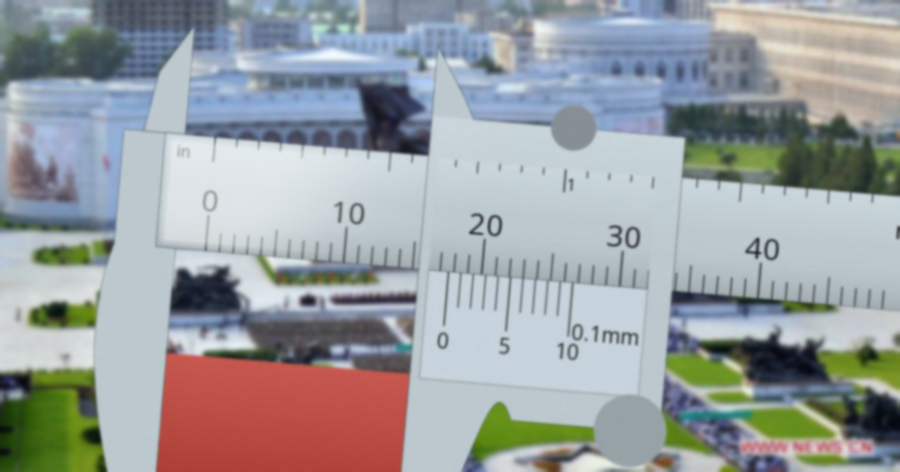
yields **17.6** mm
